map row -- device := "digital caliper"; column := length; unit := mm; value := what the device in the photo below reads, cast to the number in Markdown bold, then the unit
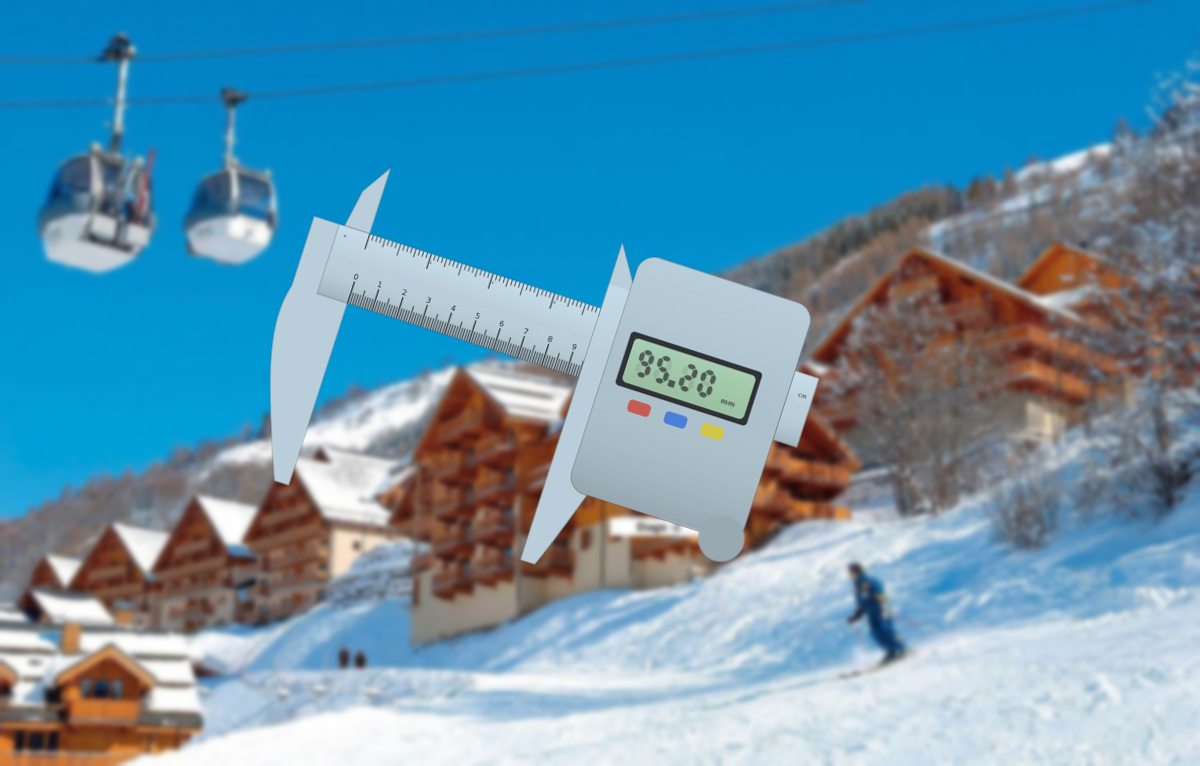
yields **95.20** mm
